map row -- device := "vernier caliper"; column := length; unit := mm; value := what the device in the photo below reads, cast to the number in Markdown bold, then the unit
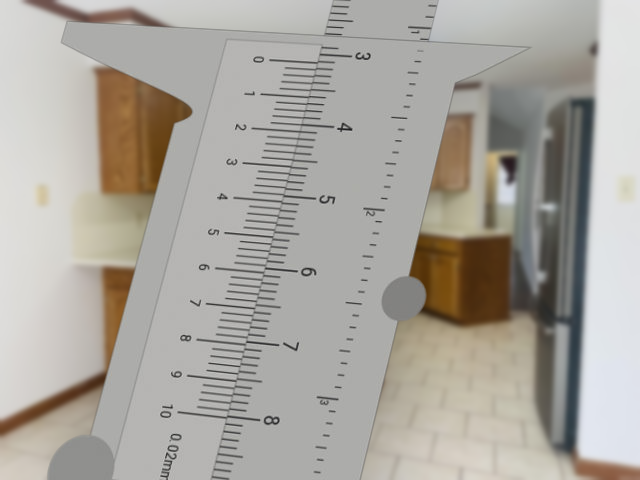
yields **31.2** mm
